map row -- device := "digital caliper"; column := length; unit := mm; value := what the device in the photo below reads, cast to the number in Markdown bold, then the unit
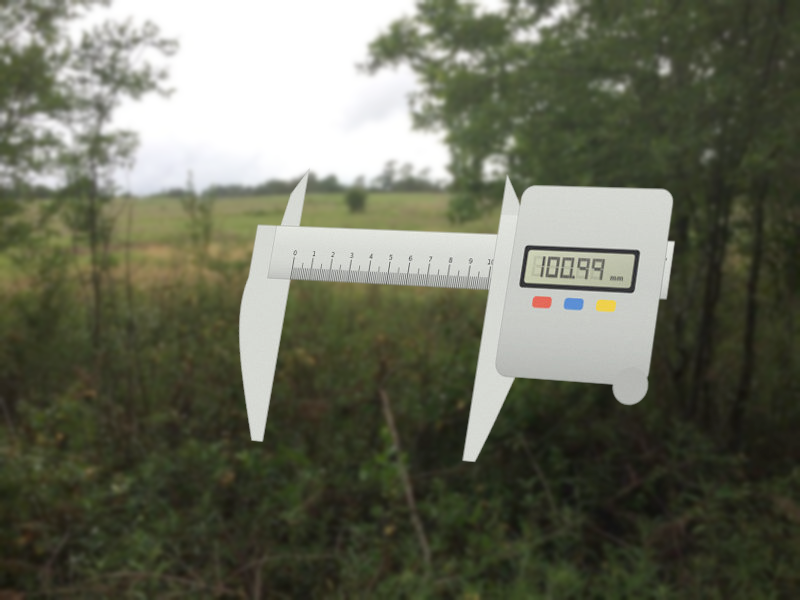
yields **100.99** mm
